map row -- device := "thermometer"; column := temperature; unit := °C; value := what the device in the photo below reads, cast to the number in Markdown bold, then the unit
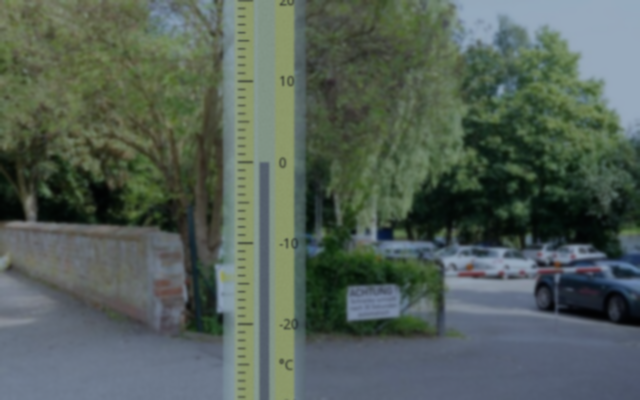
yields **0** °C
